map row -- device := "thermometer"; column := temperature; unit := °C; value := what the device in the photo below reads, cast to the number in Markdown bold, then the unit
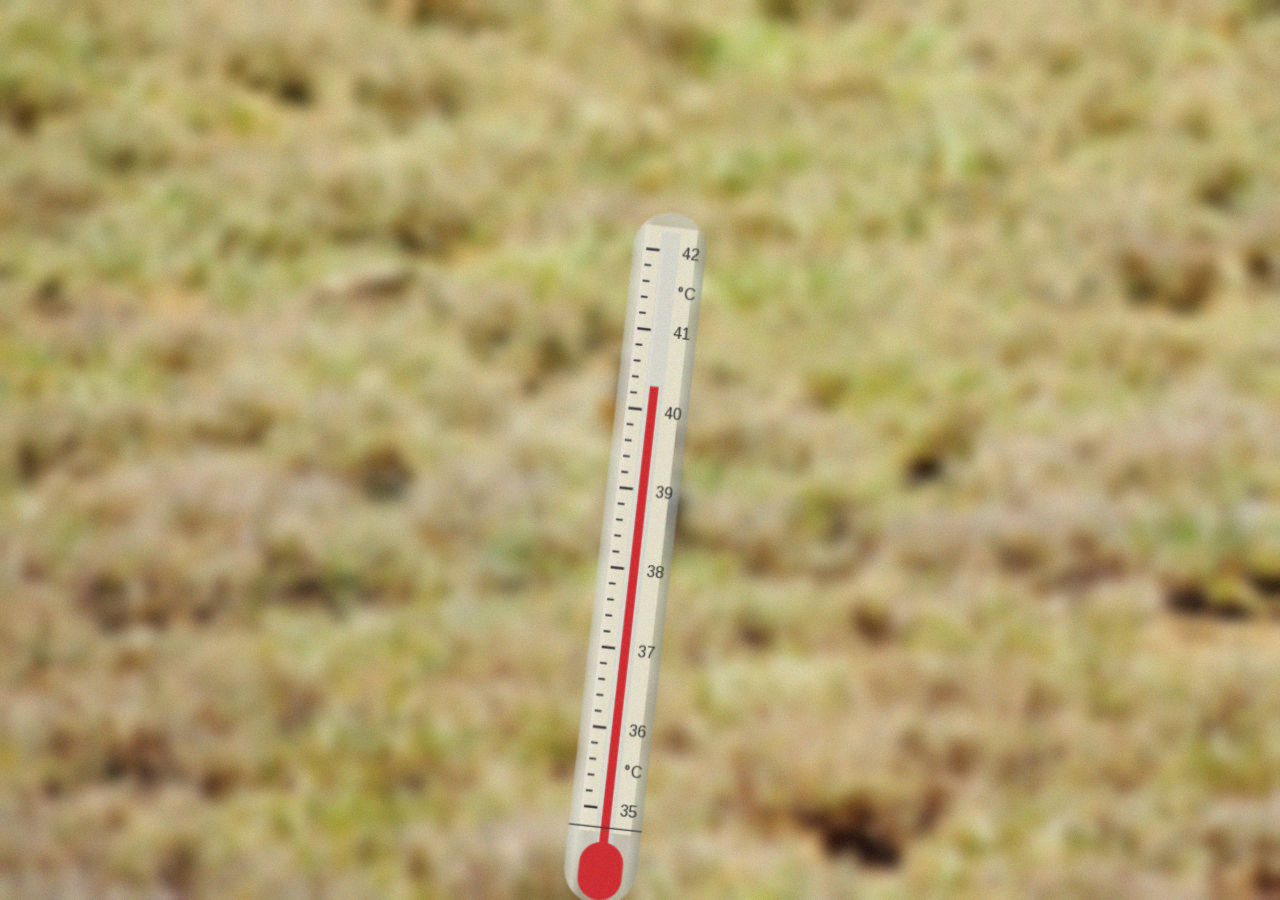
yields **40.3** °C
